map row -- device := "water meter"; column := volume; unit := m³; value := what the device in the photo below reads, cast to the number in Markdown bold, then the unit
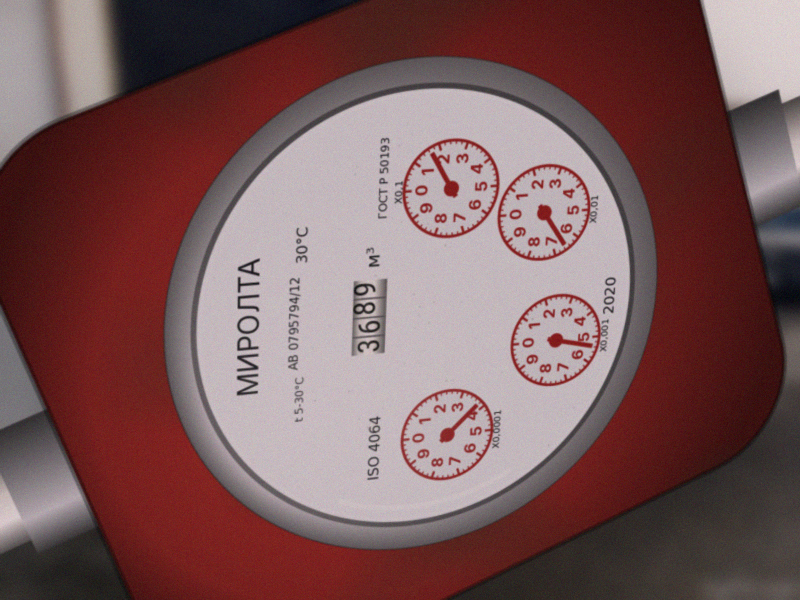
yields **3689.1653** m³
